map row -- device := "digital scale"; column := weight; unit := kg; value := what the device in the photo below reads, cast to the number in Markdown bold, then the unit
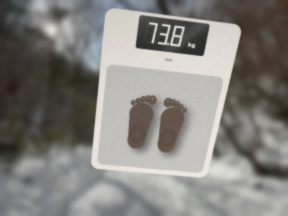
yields **73.8** kg
